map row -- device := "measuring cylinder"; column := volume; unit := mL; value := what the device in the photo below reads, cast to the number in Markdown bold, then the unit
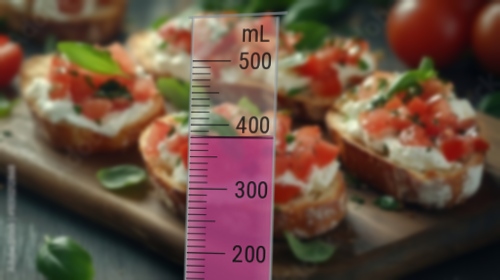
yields **380** mL
